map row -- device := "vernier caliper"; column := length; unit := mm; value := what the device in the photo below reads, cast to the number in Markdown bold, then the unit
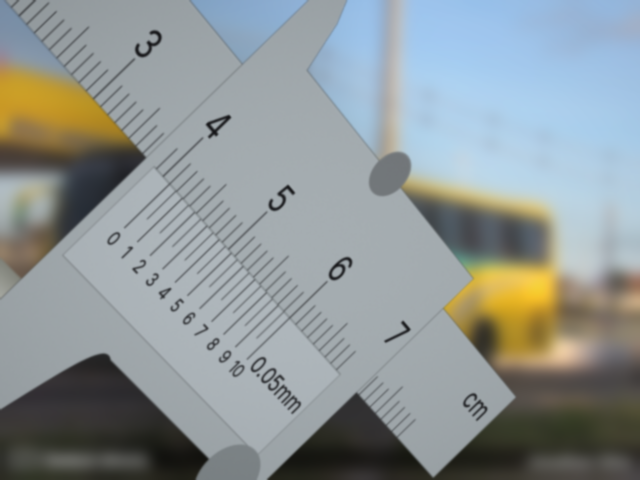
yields **41.0** mm
